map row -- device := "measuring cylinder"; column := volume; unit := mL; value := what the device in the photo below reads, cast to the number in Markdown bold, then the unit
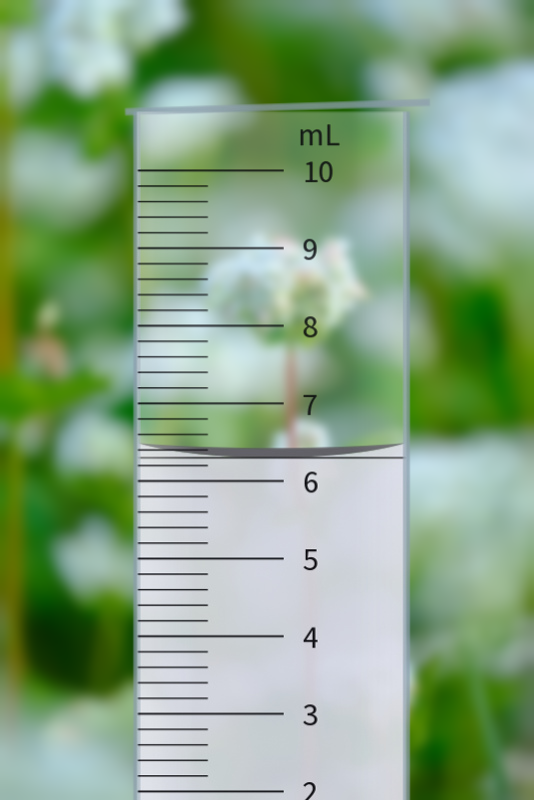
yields **6.3** mL
